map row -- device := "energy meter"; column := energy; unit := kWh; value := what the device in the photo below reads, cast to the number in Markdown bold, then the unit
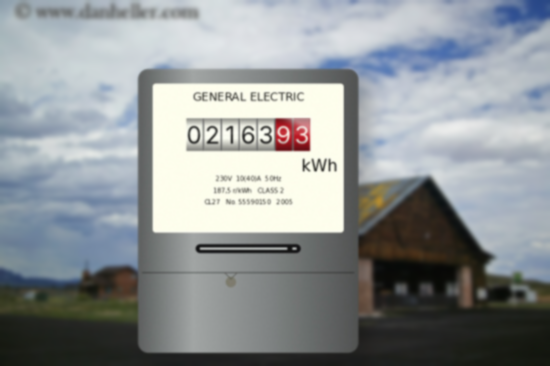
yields **2163.93** kWh
